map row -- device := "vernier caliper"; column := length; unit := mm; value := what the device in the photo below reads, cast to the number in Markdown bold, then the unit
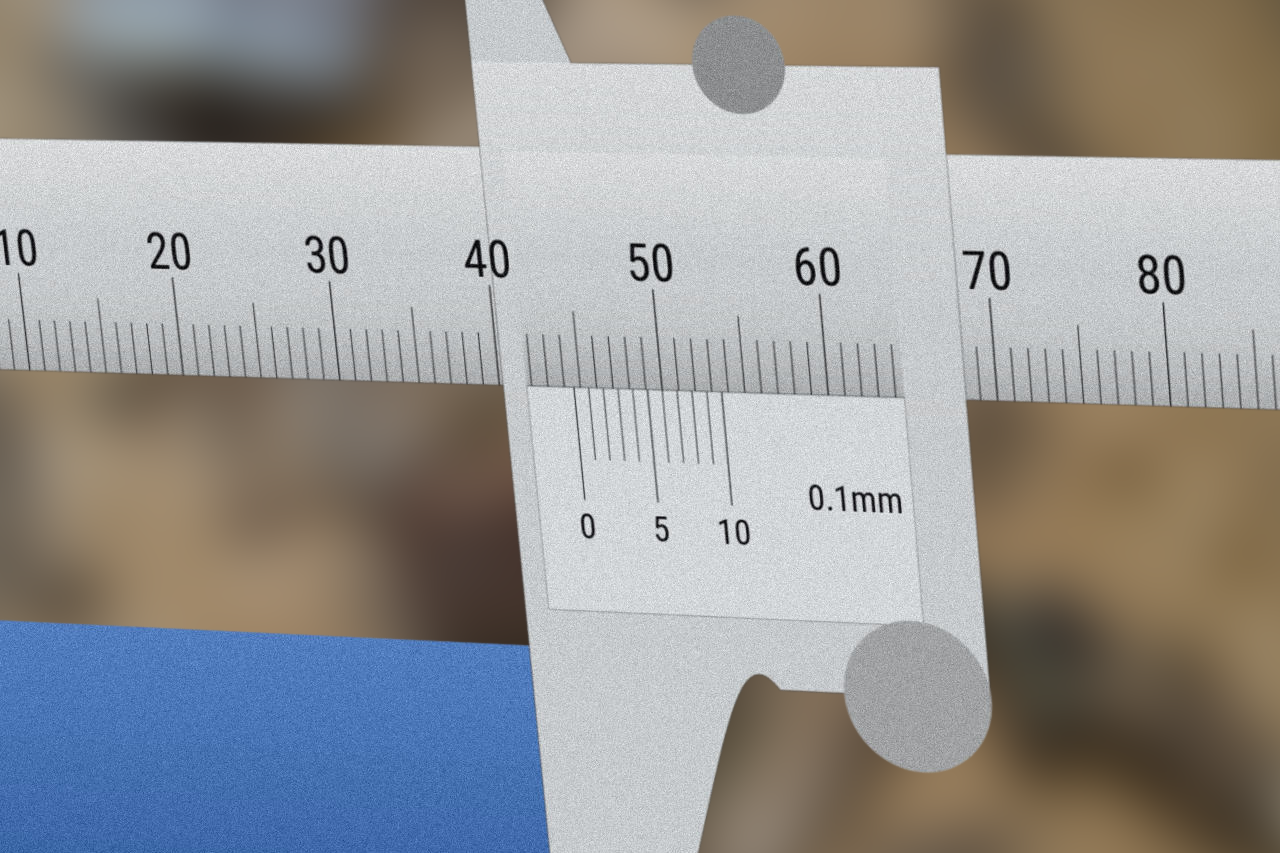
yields **44.6** mm
